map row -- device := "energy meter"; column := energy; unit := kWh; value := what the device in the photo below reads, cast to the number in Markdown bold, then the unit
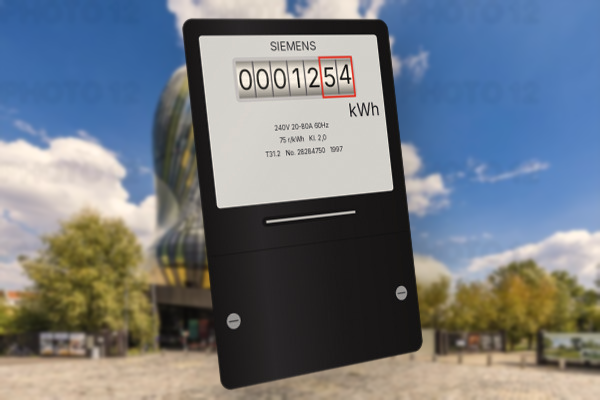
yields **12.54** kWh
